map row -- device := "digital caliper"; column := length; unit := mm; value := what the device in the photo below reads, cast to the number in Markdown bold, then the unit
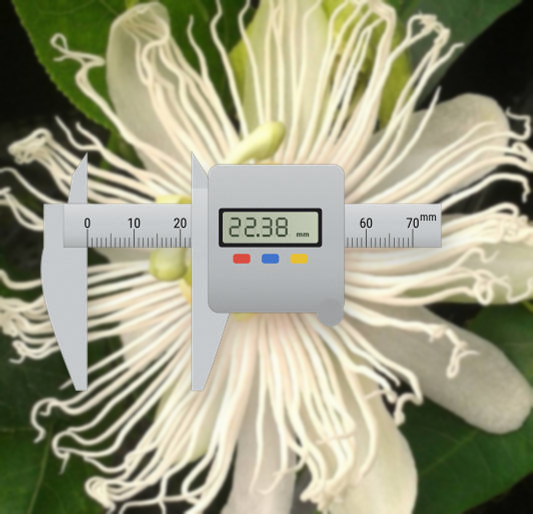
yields **22.38** mm
